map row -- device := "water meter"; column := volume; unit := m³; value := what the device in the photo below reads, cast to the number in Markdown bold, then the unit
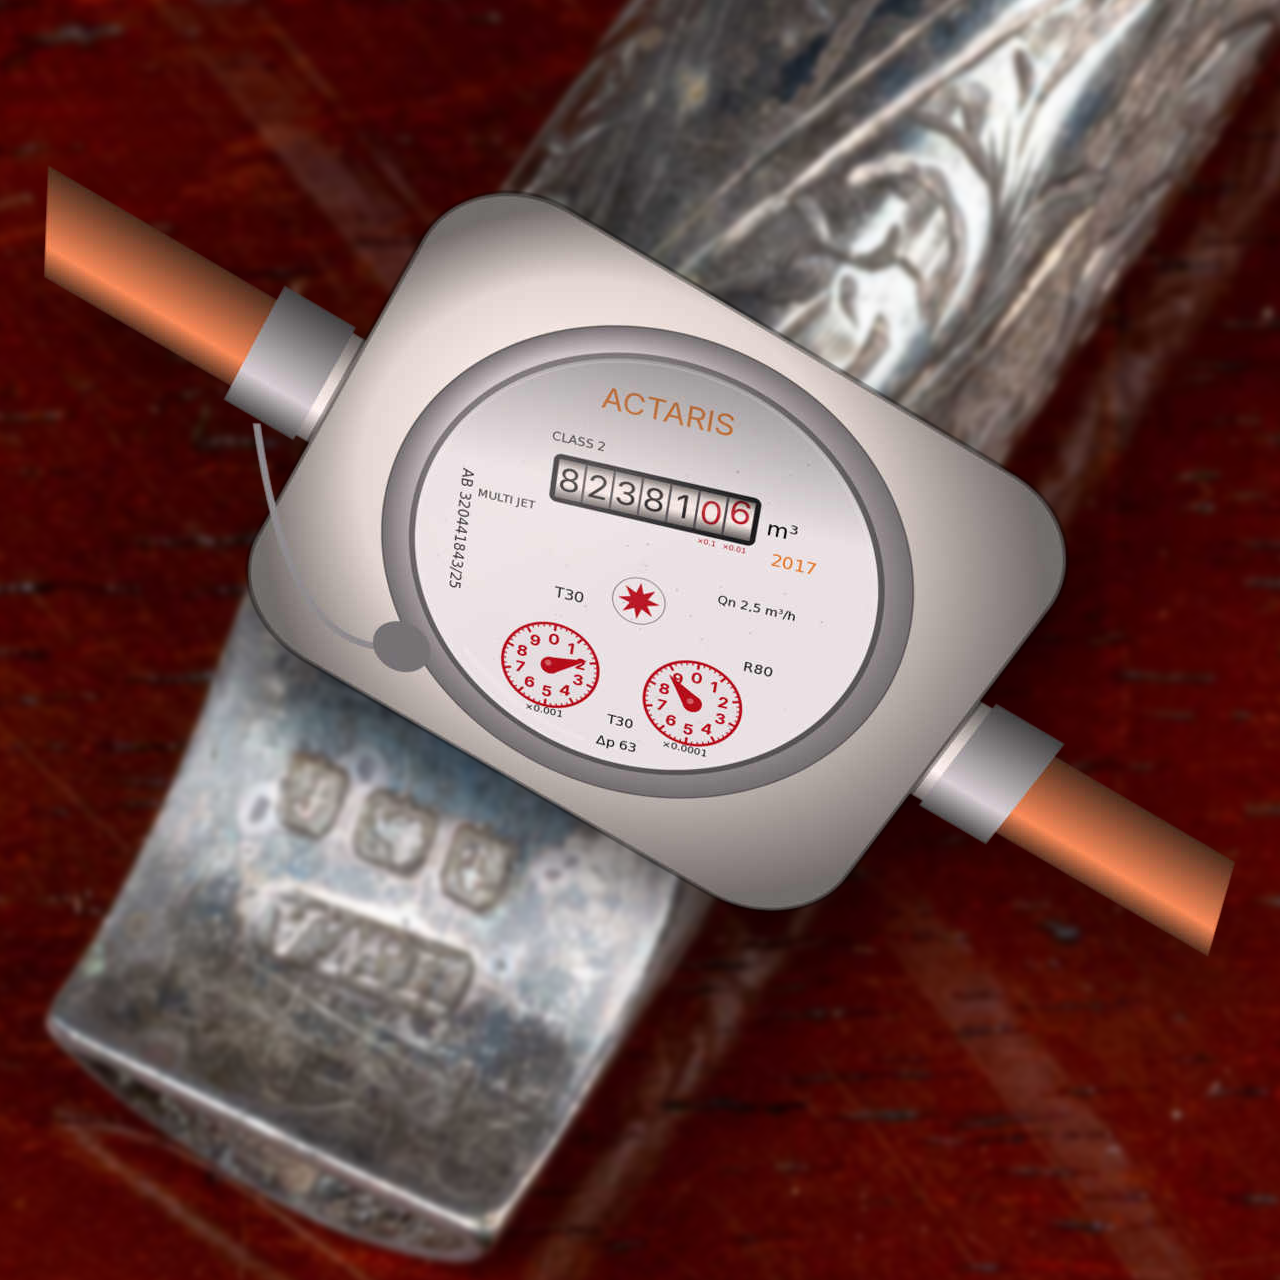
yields **82381.0618** m³
